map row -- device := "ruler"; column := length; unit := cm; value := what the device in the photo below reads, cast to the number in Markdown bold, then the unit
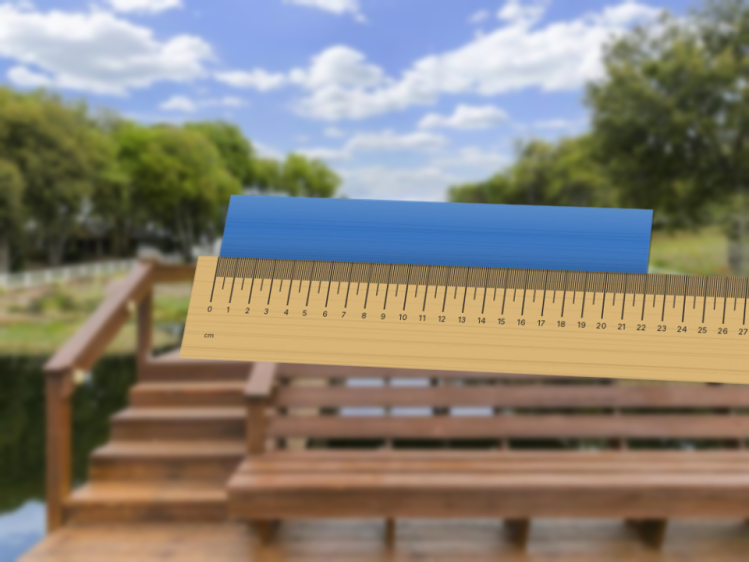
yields **22** cm
